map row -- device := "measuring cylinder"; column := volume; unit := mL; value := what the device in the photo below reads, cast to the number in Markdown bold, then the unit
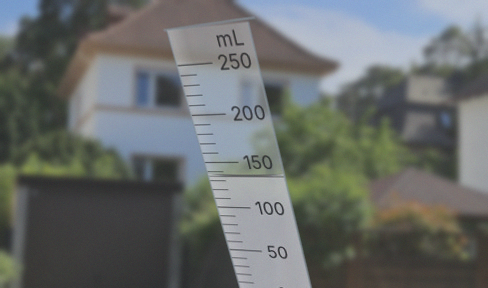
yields **135** mL
